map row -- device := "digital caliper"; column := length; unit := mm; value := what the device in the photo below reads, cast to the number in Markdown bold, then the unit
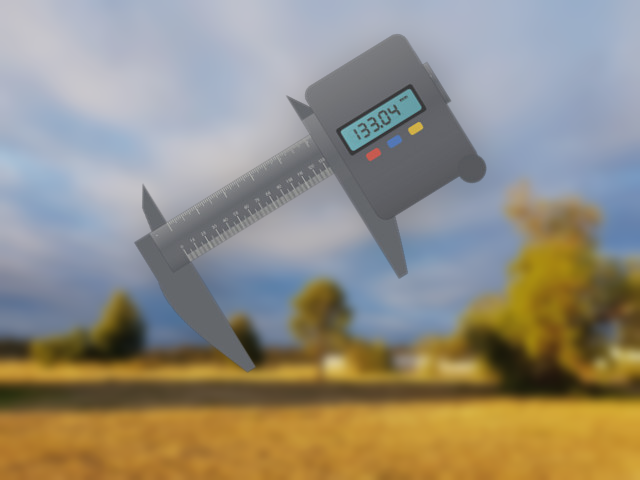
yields **133.04** mm
